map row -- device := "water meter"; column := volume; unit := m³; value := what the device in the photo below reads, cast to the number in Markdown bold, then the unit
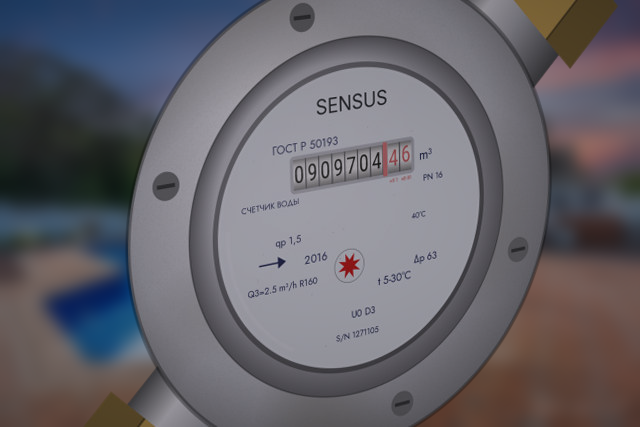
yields **909704.46** m³
